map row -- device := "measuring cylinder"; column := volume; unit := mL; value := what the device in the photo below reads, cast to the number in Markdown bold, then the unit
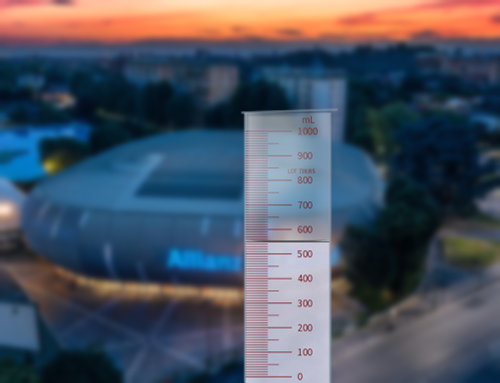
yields **550** mL
